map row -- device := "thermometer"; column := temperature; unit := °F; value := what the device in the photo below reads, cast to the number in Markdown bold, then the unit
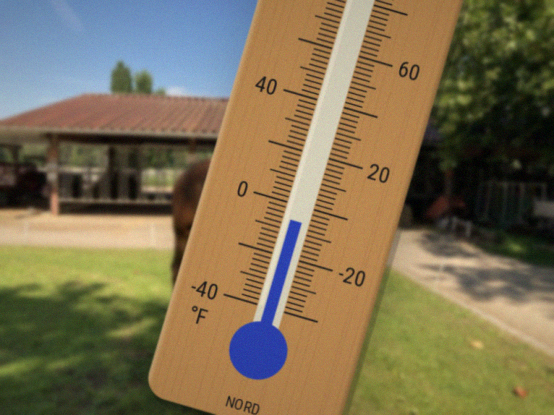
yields **-6** °F
